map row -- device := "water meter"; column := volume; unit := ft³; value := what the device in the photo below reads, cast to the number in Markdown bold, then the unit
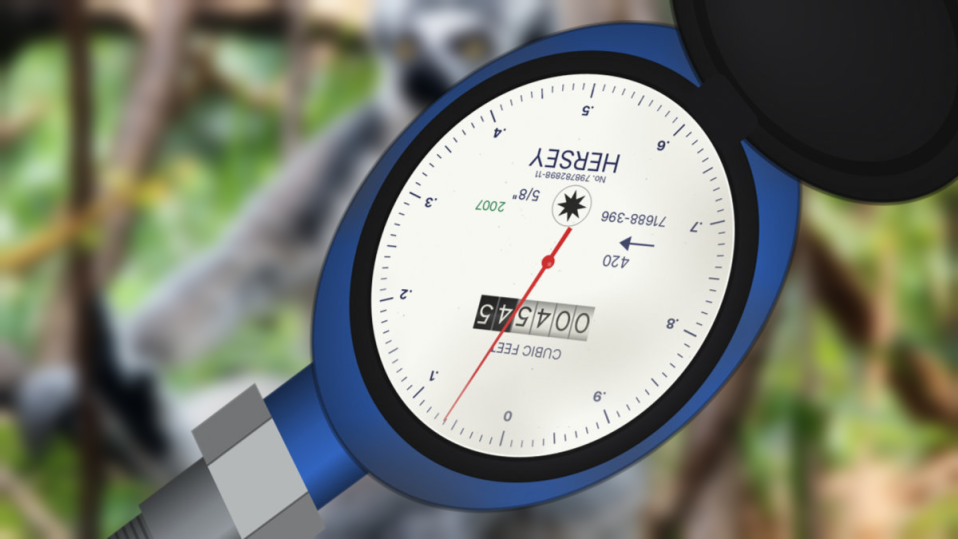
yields **4545.06** ft³
